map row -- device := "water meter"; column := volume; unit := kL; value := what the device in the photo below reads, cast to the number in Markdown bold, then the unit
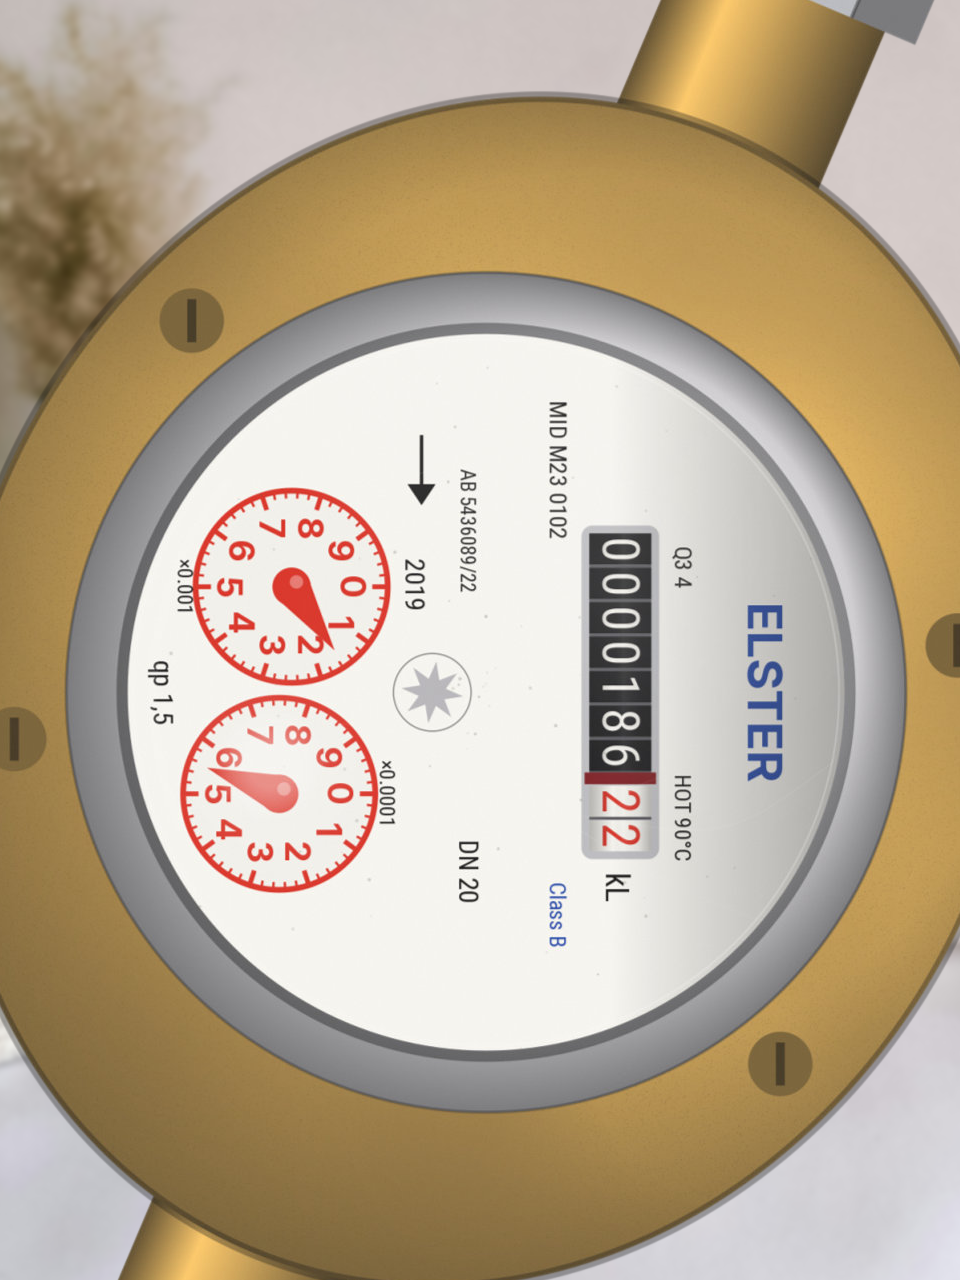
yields **186.2215** kL
